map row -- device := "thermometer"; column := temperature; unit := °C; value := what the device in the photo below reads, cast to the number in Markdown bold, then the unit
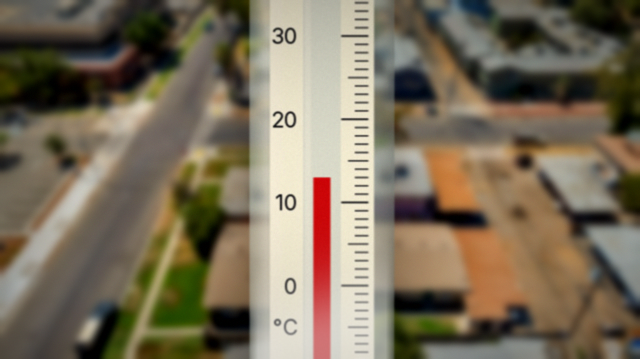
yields **13** °C
